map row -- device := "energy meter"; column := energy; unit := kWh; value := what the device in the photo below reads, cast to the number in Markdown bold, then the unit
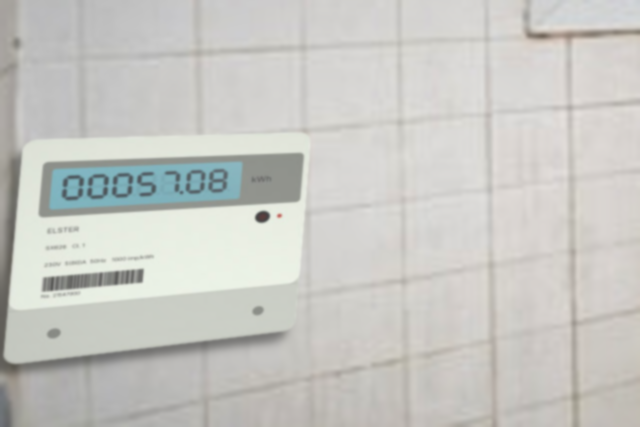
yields **57.08** kWh
